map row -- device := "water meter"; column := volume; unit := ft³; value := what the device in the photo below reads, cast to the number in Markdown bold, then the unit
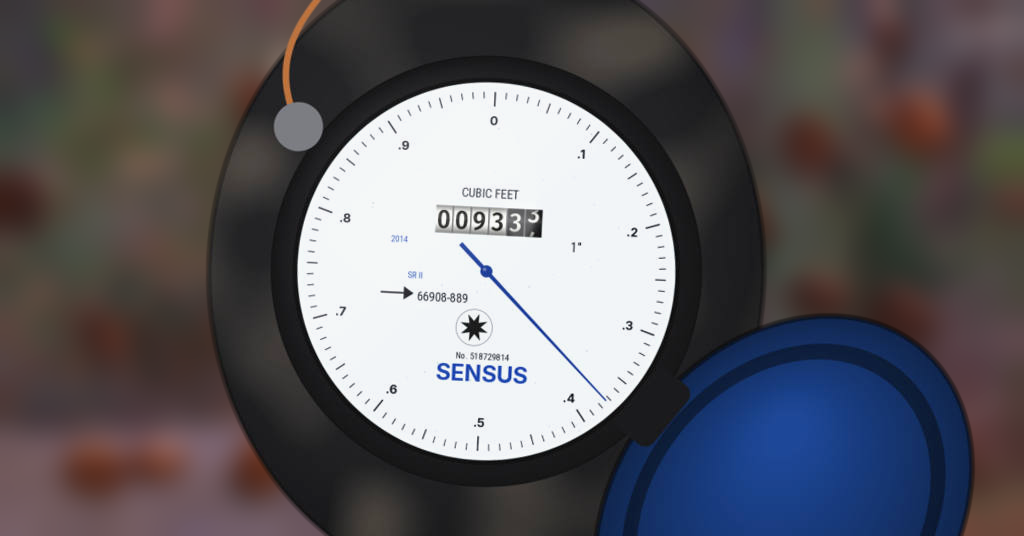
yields **9333.37** ft³
